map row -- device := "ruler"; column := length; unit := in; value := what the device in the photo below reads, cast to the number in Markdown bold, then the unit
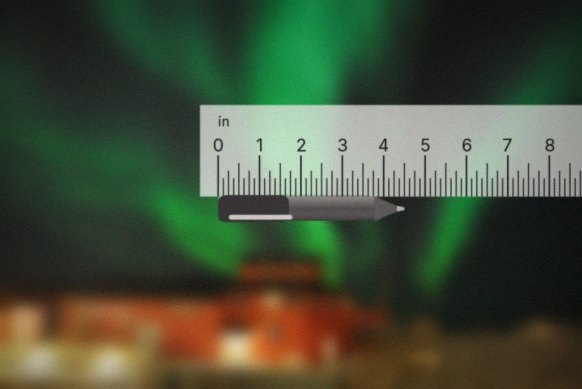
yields **4.5** in
